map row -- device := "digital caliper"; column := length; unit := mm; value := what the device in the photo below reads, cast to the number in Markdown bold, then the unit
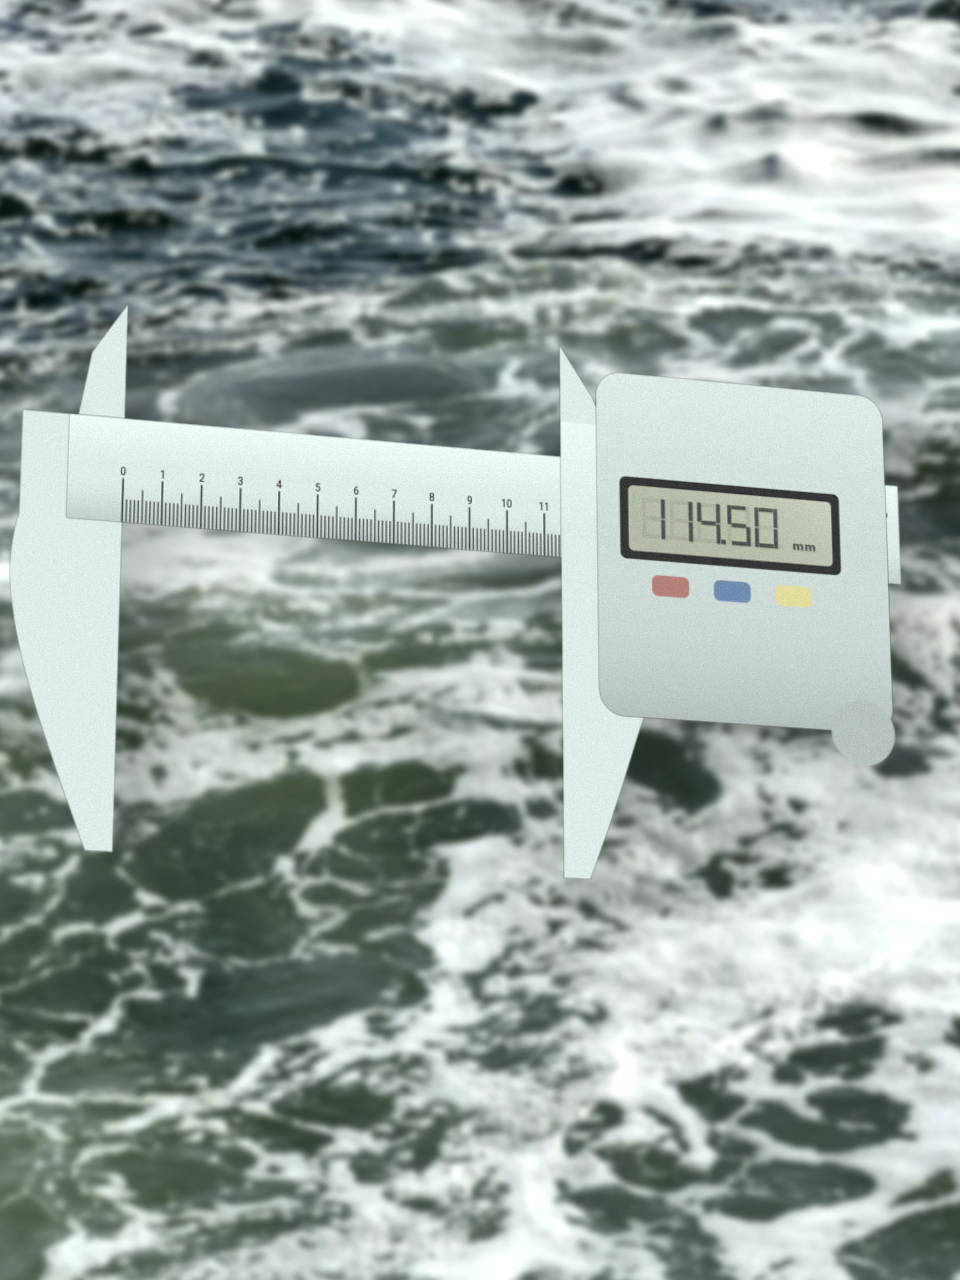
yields **114.50** mm
